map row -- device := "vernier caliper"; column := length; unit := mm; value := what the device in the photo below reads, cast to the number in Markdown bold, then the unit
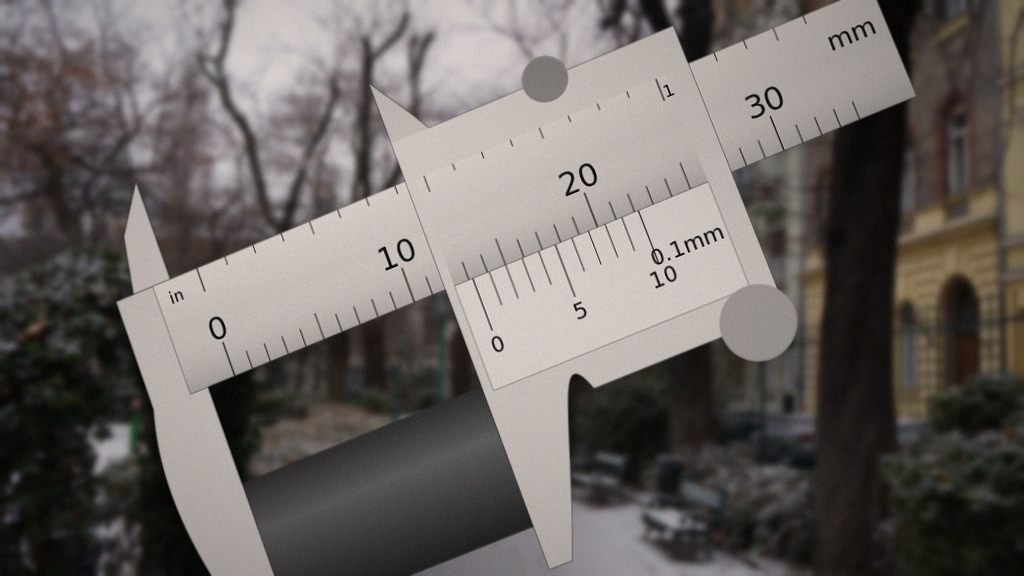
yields **13.2** mm
